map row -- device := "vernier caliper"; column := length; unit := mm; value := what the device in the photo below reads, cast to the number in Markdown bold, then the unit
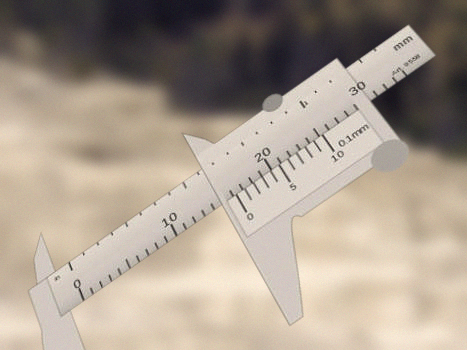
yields **16.3** mm
